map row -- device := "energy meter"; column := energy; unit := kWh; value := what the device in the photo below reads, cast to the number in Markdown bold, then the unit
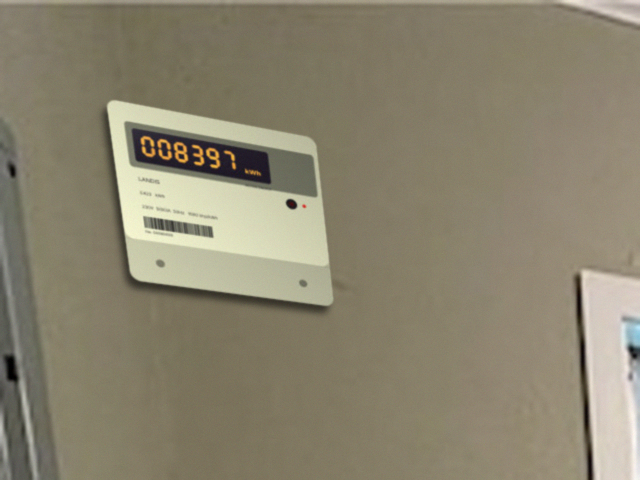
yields **8397** kWh
